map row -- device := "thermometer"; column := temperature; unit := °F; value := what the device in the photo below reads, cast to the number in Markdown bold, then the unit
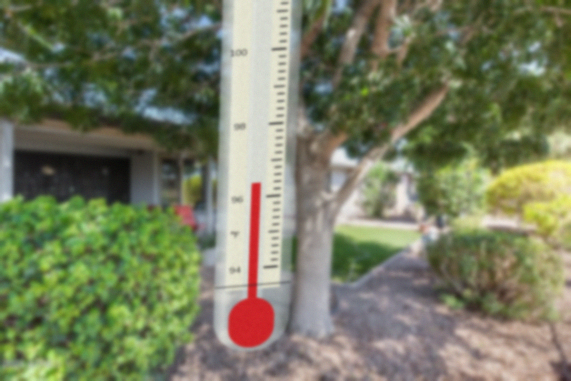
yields **96.4** °F
